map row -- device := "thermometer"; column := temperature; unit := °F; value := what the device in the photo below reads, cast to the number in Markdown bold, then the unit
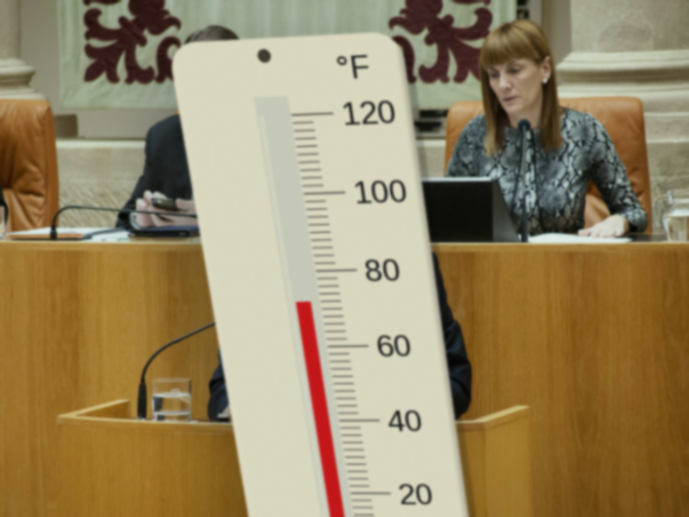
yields **72** °F
